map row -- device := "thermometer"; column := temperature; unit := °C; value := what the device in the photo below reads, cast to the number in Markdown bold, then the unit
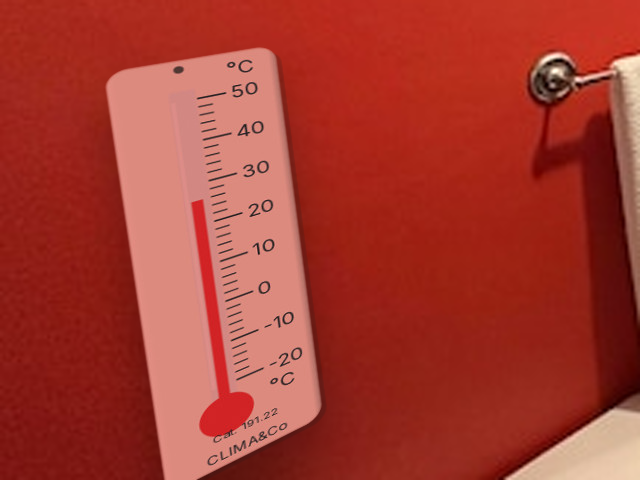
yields **26** °C
